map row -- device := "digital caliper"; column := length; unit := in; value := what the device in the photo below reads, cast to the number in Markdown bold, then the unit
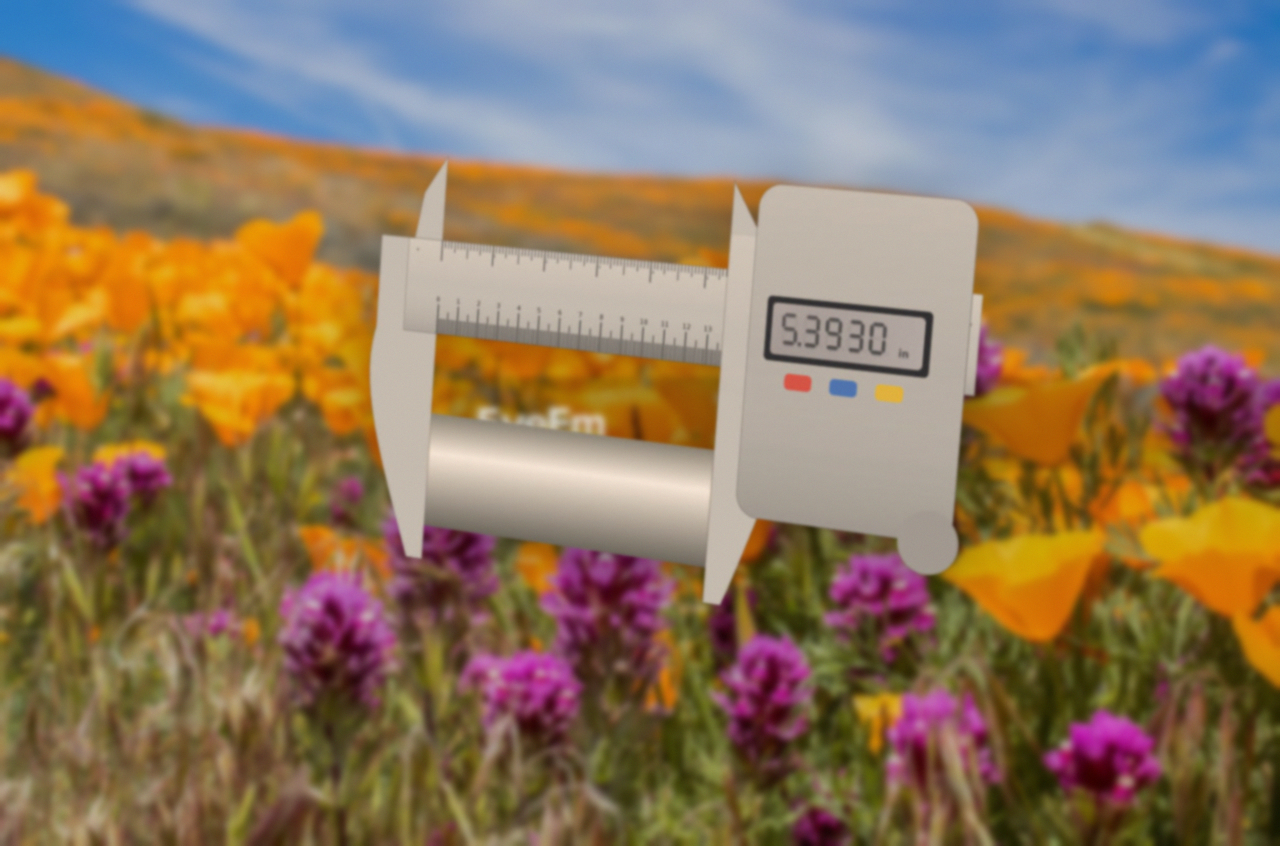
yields **5.3930** in
